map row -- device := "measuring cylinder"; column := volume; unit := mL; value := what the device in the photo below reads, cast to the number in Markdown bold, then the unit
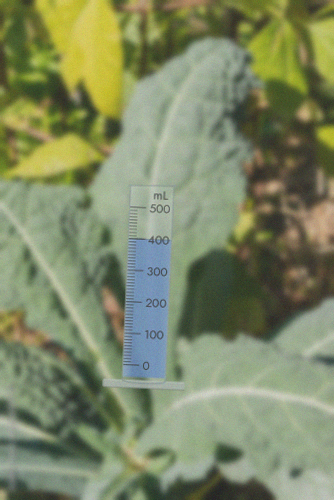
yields **400** mL
